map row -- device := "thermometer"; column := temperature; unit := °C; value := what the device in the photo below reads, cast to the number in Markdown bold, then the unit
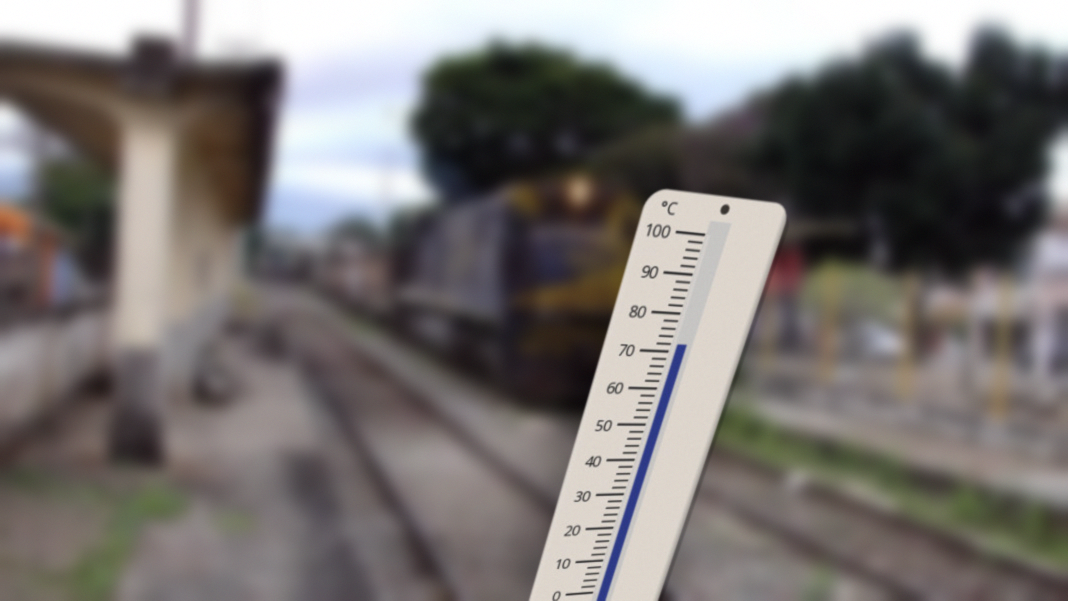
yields **72** °C
